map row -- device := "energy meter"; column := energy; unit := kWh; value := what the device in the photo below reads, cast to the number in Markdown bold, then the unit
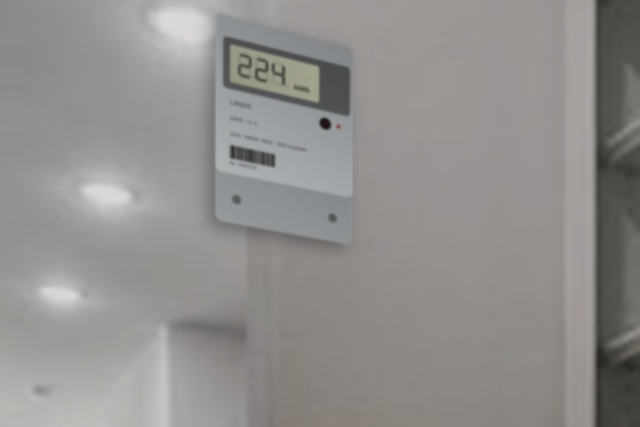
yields **224** kWh
